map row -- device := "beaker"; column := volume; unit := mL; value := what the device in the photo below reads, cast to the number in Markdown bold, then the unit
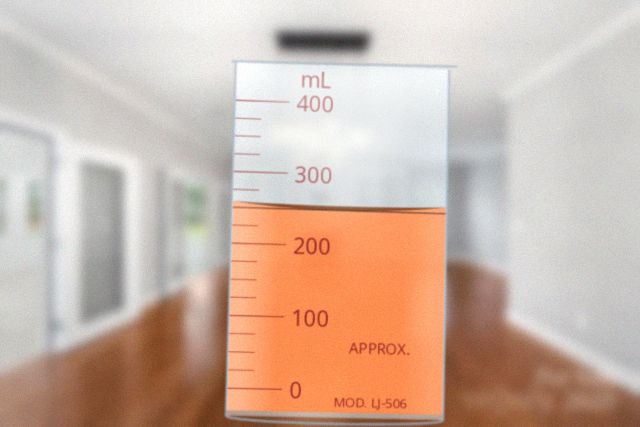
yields **250** mL
